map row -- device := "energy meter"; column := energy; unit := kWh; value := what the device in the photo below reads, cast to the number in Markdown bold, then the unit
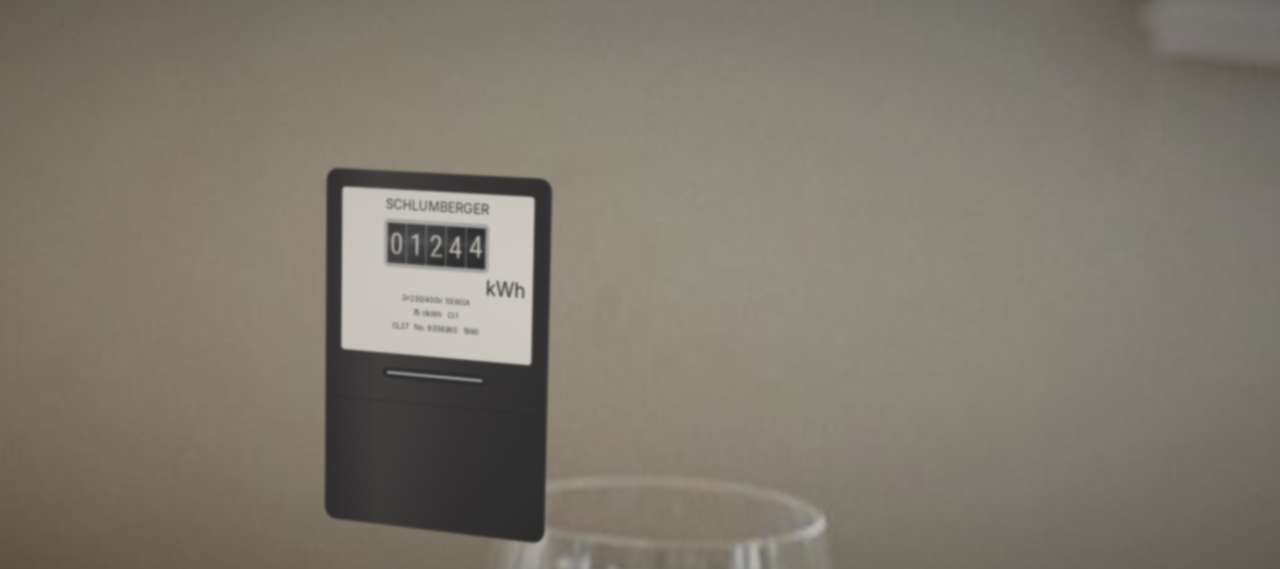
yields **1244** kWh
